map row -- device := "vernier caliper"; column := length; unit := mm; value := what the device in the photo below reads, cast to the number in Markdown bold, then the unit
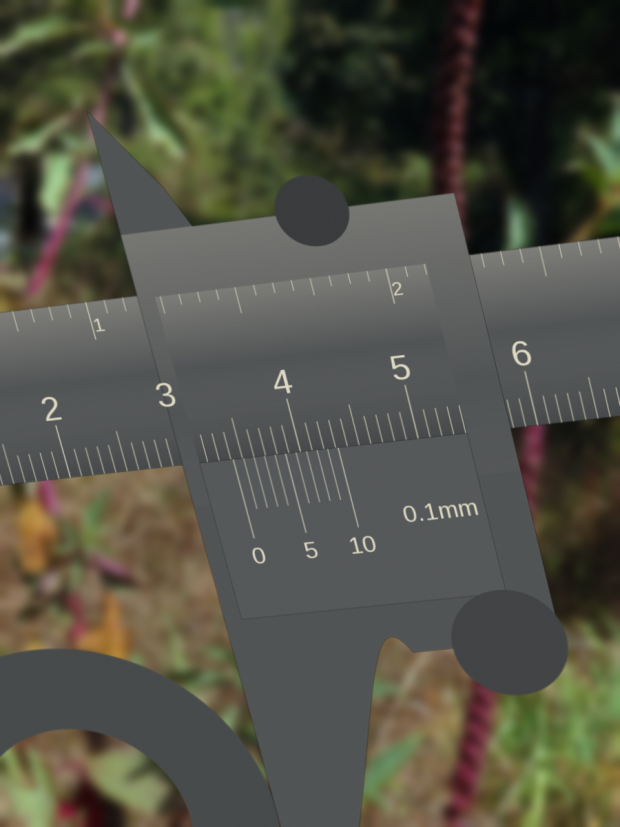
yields **34.2** mm
